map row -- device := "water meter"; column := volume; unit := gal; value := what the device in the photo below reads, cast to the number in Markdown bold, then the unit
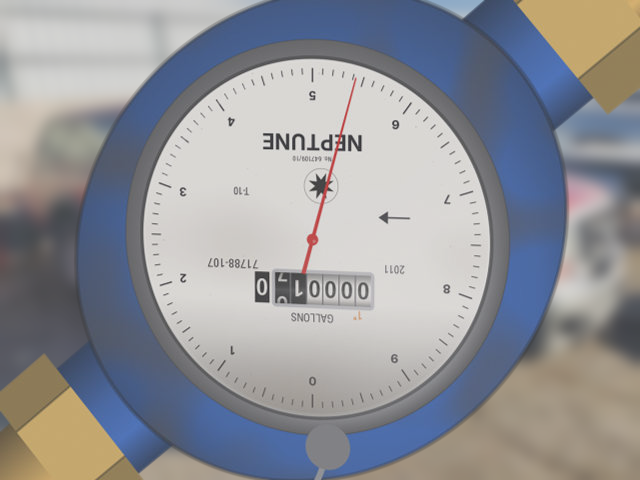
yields **165.4** gal
